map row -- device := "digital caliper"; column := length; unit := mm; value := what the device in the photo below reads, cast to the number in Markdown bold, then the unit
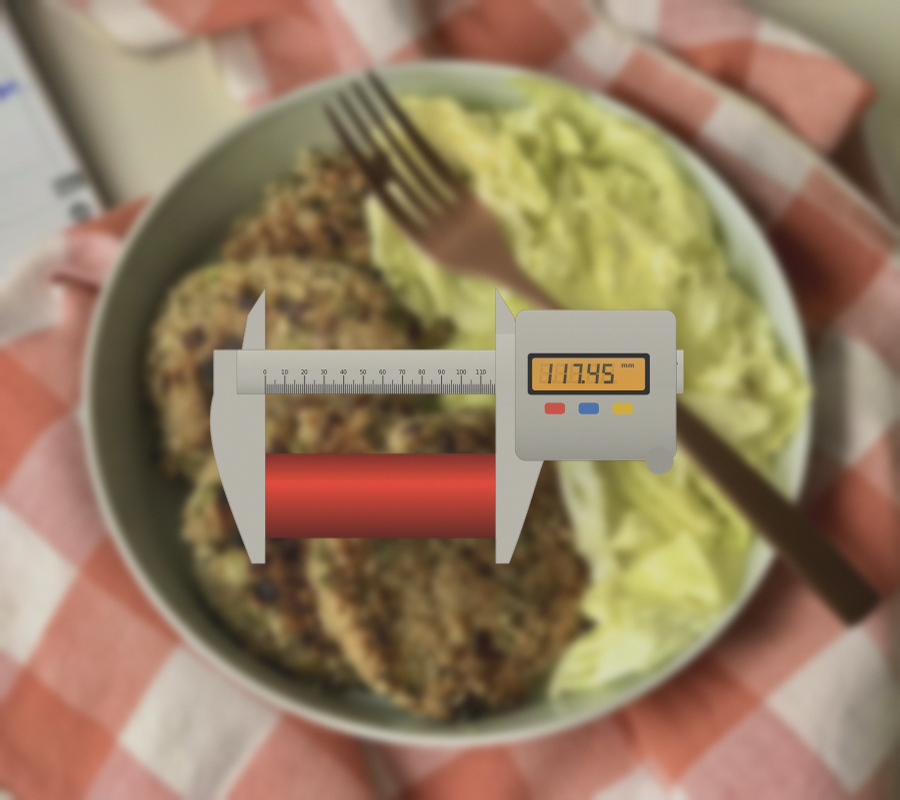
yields **117.45** mm
